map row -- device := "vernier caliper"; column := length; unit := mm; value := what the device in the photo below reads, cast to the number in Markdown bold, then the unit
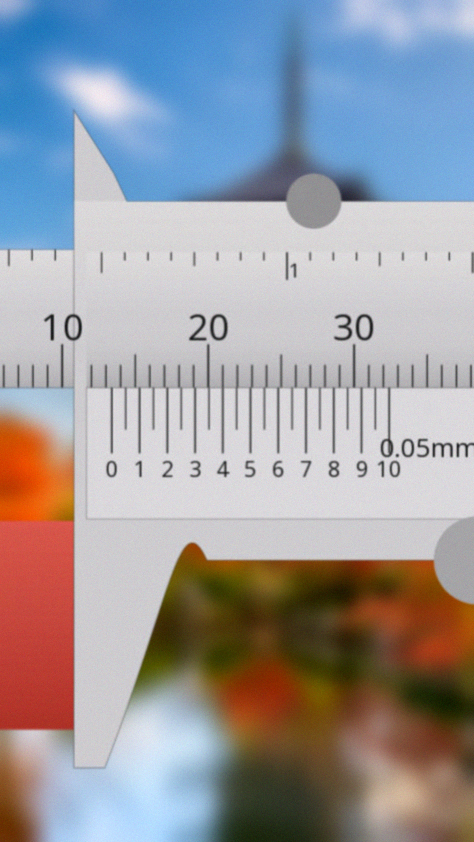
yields **13.4** mm
